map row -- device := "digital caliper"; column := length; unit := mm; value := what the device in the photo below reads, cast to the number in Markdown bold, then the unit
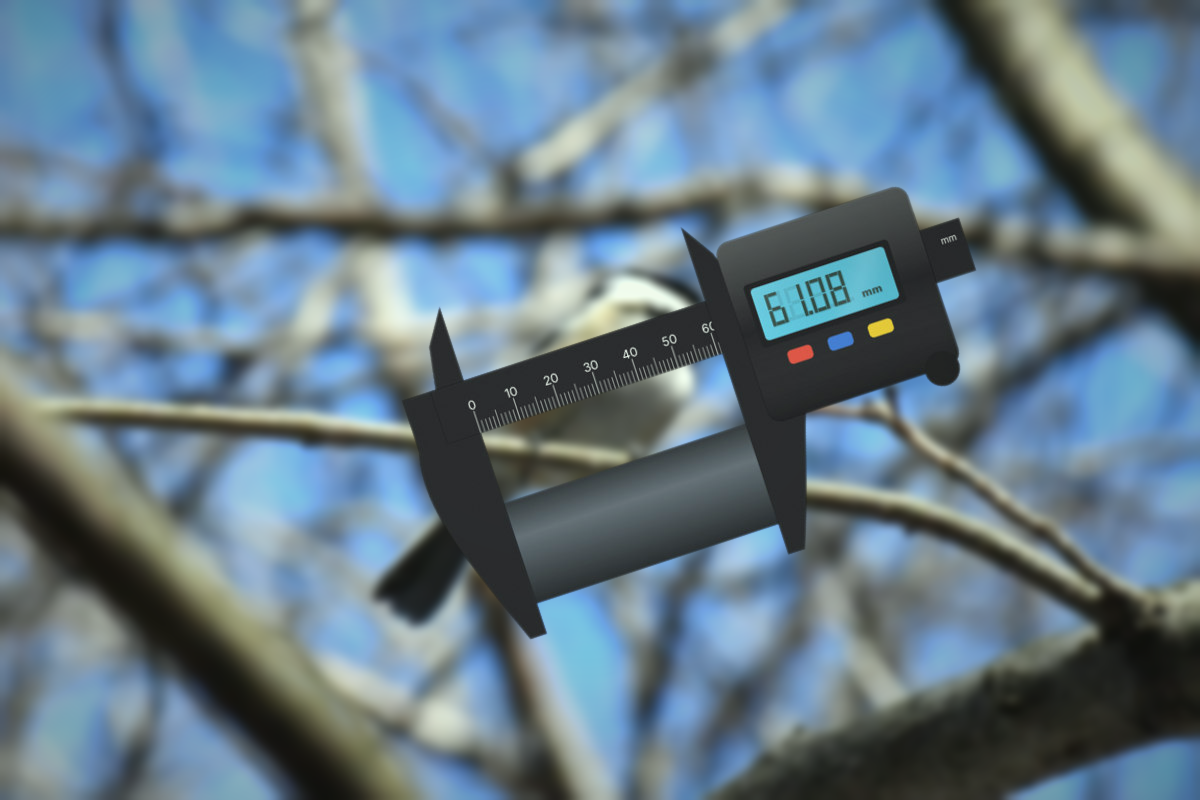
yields **61.08** mm
